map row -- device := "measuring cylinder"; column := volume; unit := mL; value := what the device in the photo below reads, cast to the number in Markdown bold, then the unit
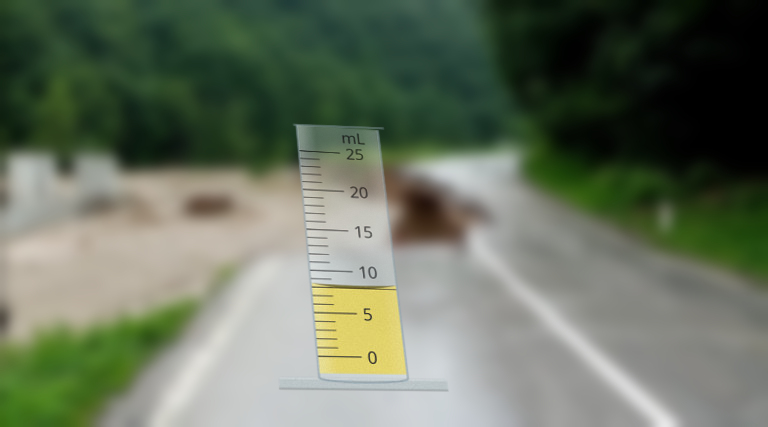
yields **8** mL
